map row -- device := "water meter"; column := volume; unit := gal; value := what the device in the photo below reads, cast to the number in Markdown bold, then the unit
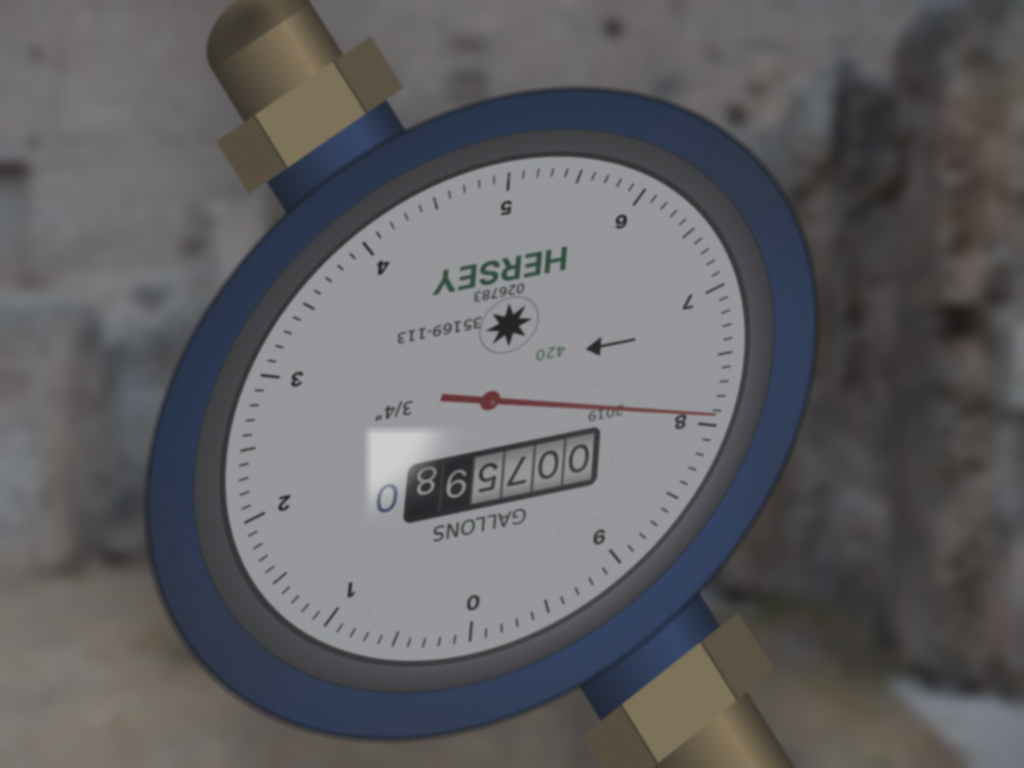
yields **75977.9** gal
